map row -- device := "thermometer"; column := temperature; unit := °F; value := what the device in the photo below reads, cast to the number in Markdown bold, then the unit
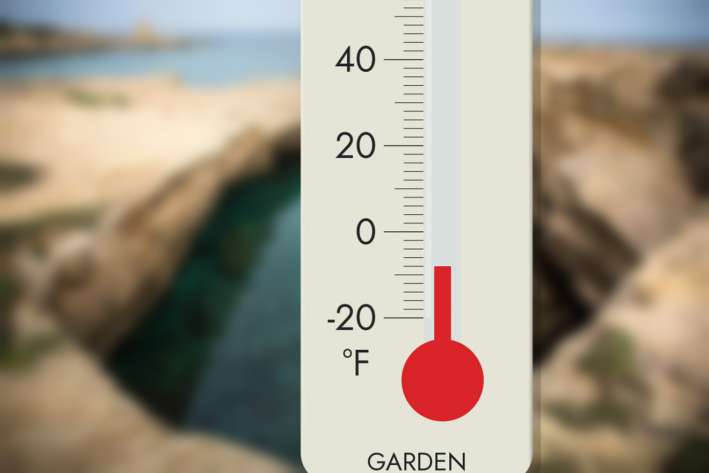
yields **-8** °F
